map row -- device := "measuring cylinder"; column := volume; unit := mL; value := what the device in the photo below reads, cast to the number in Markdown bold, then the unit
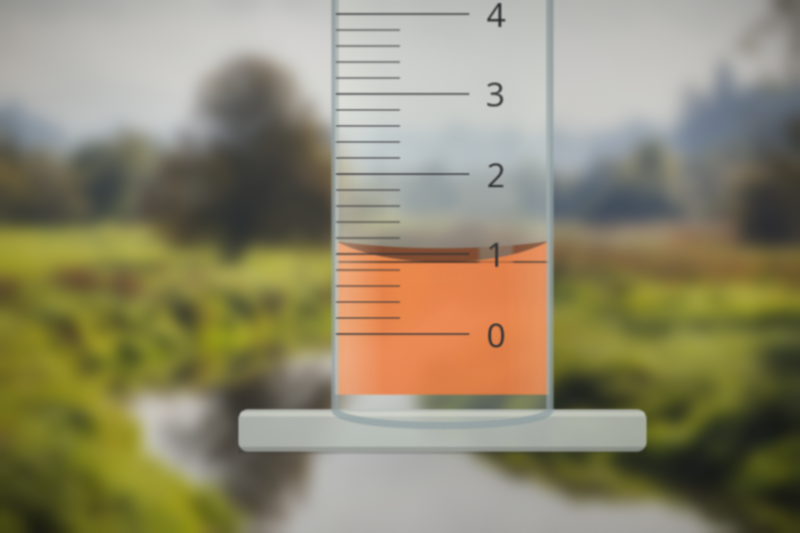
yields **0.9** mL
